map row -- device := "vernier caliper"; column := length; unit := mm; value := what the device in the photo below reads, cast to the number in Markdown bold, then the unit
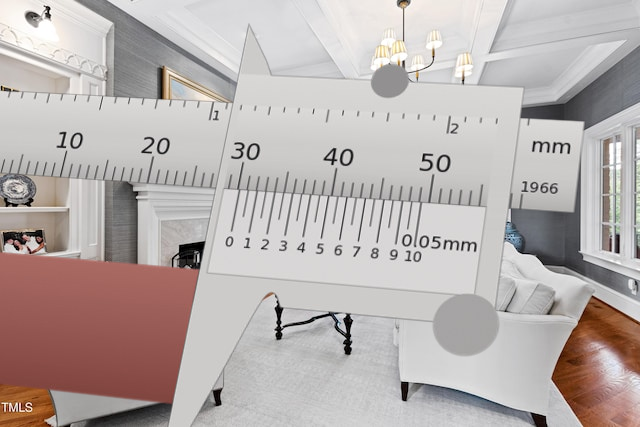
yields **30.2** mm
